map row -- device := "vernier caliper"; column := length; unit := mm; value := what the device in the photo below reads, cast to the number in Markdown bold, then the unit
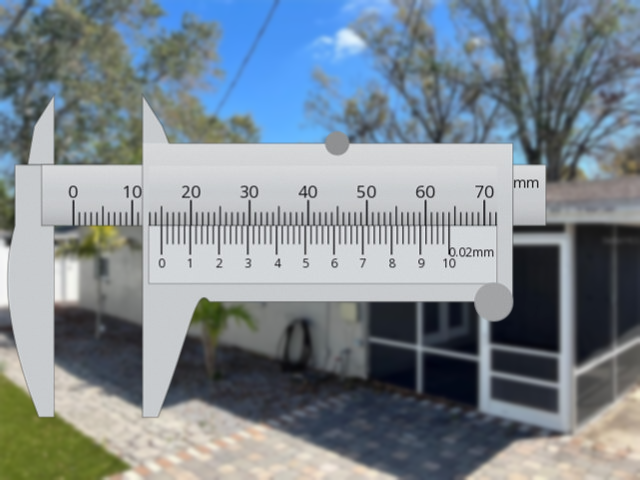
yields **15.0** mm
